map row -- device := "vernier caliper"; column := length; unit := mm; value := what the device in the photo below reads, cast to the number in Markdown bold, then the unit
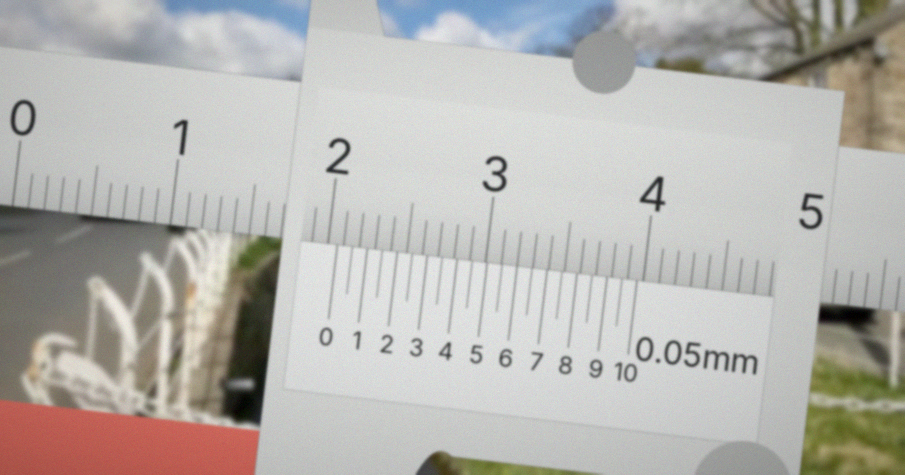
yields **20.6** mm
